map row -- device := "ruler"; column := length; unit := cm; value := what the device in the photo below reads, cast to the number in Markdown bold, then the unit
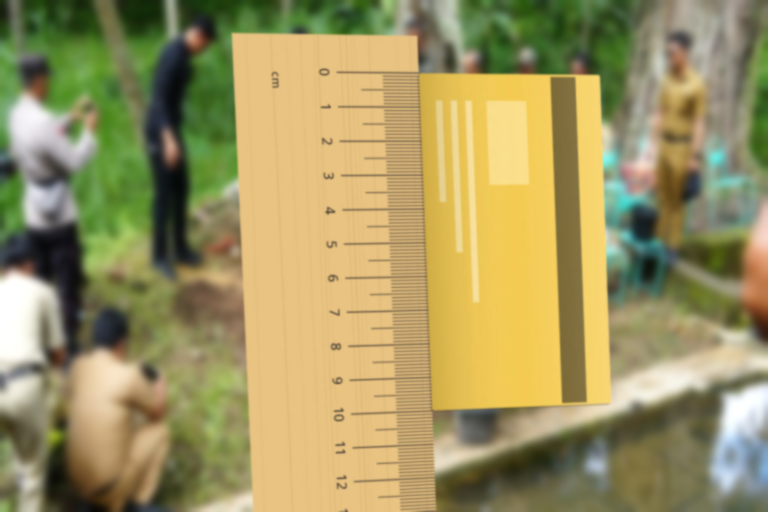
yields **10** cm
